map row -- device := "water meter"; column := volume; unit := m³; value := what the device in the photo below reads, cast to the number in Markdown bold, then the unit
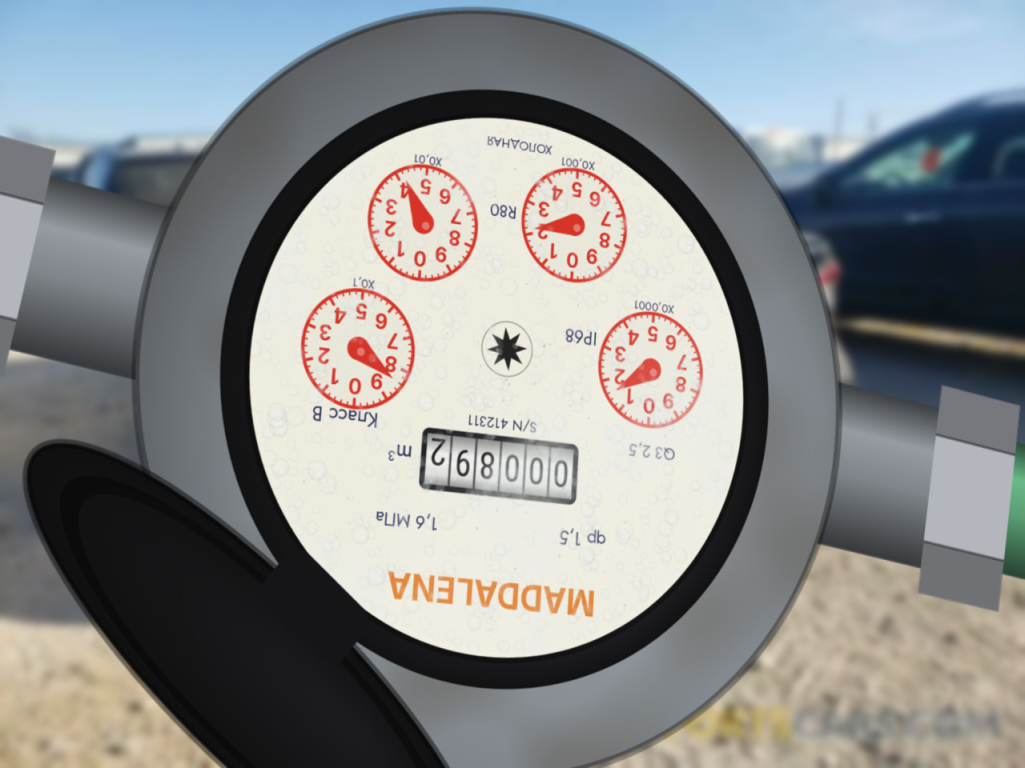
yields **891.8421** m³
